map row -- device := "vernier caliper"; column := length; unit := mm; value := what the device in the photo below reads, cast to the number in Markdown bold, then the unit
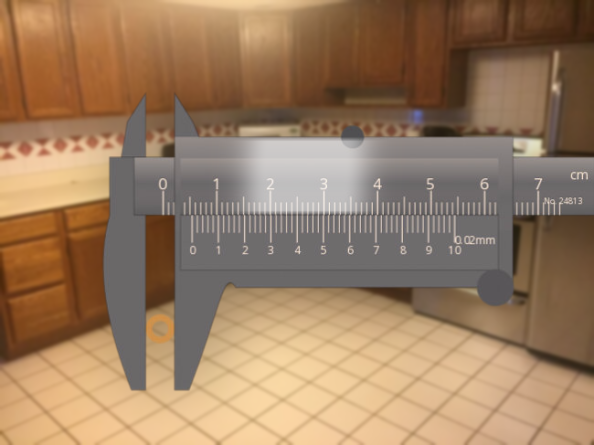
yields **5.4** mm
